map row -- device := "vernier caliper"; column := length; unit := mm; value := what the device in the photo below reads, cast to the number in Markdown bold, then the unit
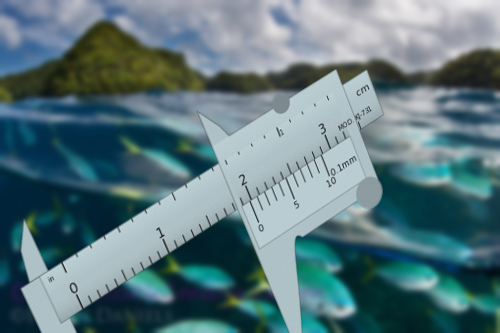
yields **19.8** mm
